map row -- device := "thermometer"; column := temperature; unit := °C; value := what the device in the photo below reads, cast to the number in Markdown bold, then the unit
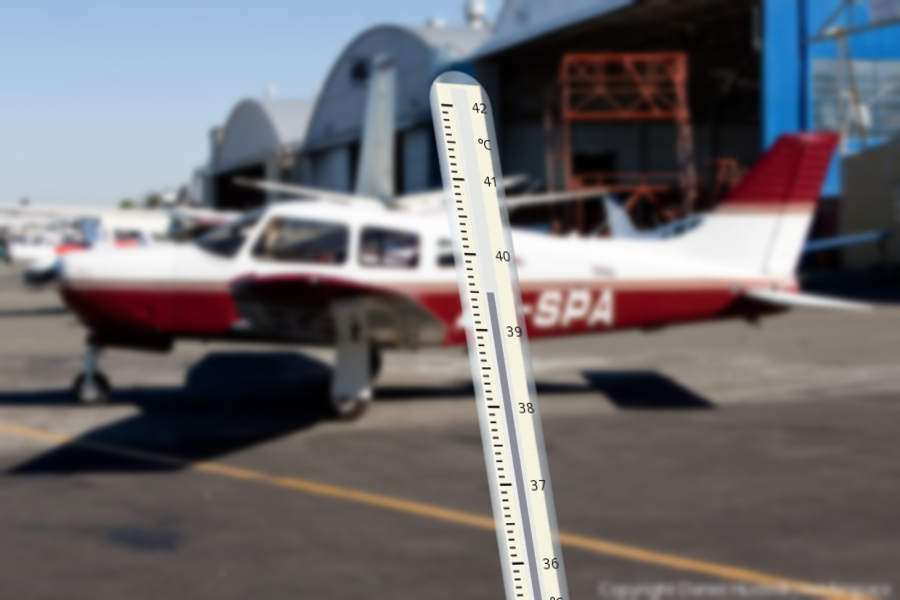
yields **39.5** °C
